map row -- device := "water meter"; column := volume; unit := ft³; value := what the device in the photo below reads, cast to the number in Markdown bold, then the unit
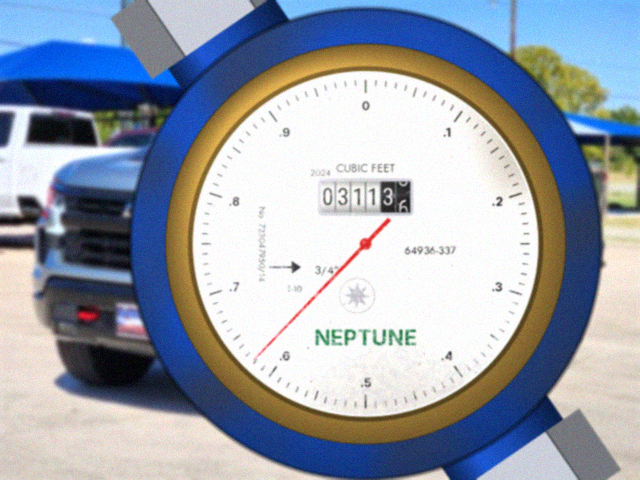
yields **31135.62** ft³
